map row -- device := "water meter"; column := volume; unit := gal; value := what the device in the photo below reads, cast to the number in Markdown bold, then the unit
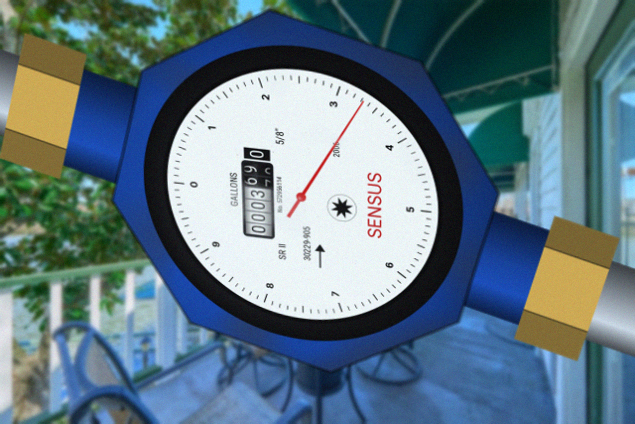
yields **3693.3** gal
